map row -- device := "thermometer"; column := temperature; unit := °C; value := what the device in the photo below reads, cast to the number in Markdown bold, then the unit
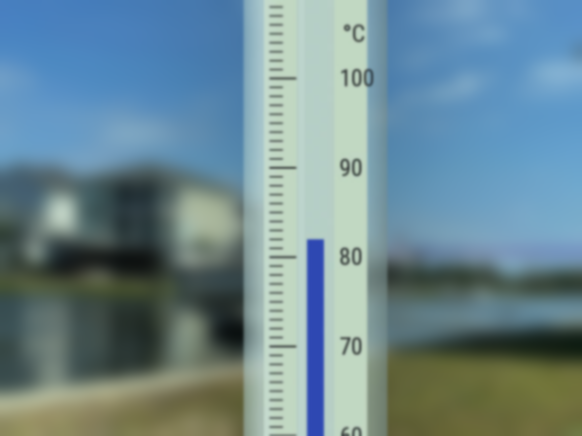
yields **82** °C
